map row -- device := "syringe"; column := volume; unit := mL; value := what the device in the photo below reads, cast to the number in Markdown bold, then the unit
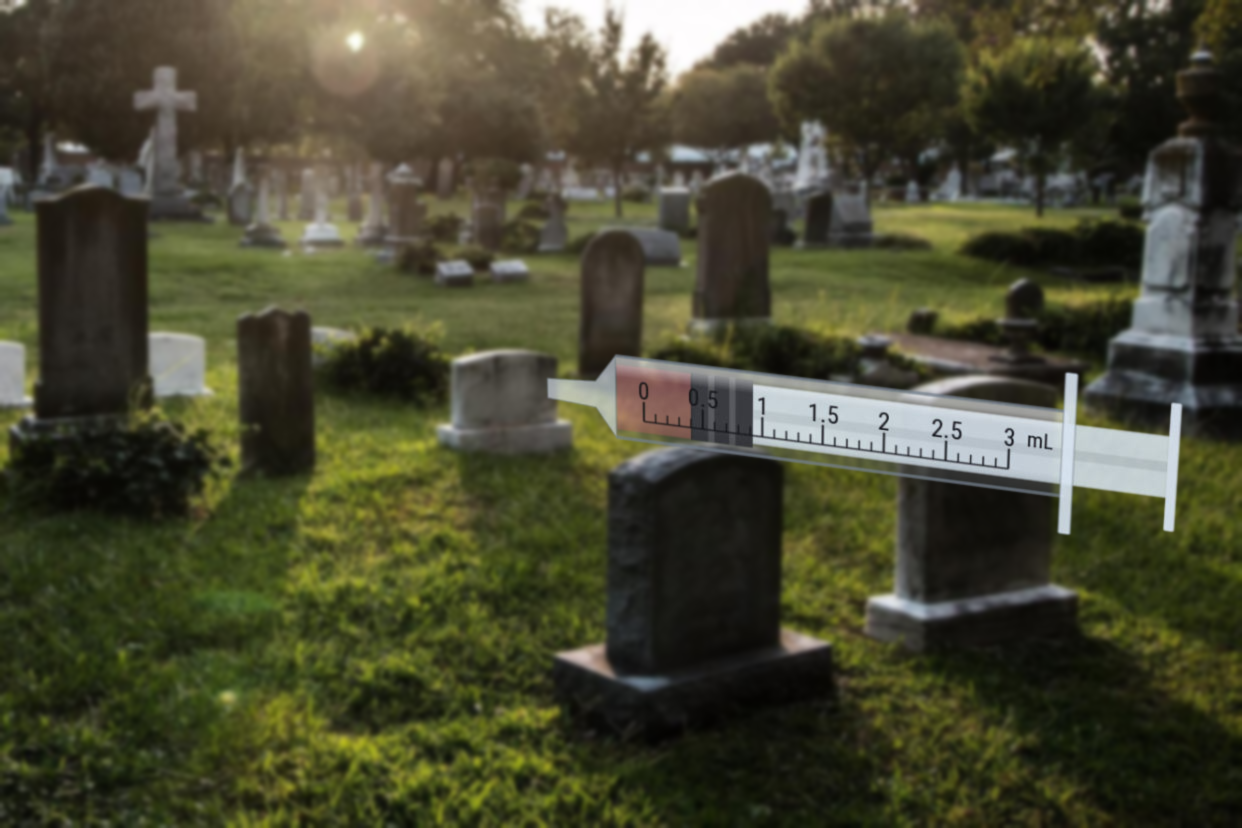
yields **0.4** mL
